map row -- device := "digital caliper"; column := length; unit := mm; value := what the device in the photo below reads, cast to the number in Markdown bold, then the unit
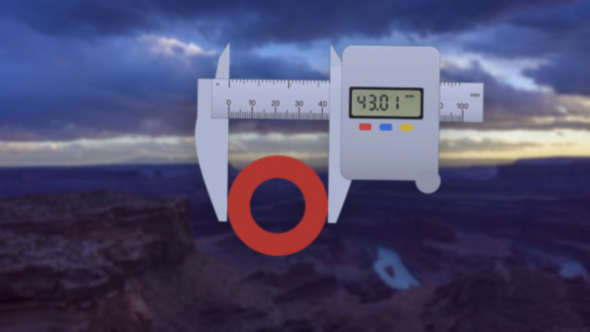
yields **43.01** mm
